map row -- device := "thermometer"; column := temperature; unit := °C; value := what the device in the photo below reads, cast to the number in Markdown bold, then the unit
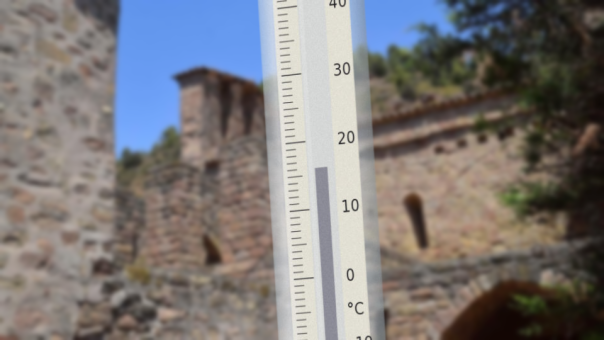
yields **16** °C
